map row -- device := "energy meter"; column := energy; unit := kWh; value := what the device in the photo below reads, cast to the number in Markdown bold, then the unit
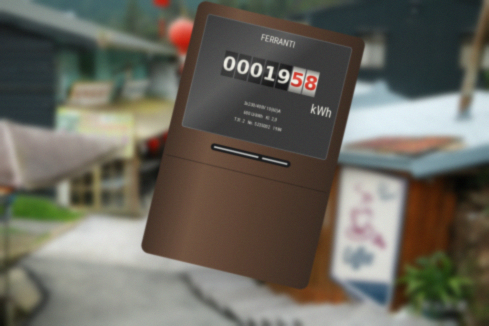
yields **19.58** kWh
